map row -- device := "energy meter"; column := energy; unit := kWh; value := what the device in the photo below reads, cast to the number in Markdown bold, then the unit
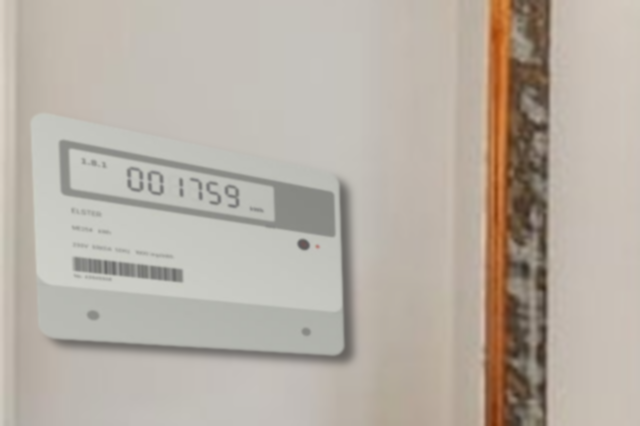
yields **1759** kWh
